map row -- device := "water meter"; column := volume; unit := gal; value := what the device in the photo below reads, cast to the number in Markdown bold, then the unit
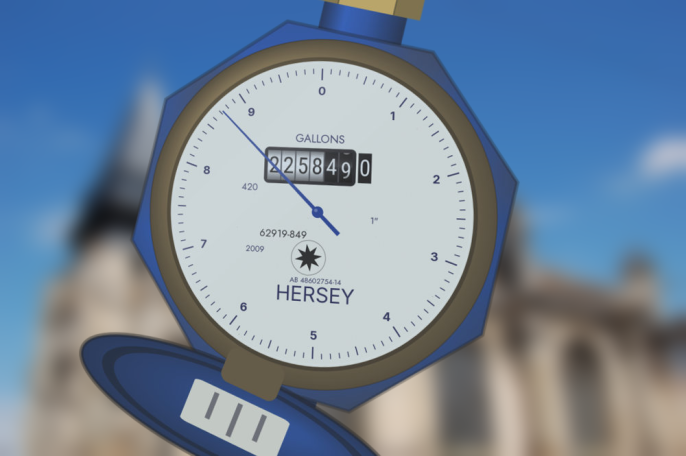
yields **2258488.7** gal
